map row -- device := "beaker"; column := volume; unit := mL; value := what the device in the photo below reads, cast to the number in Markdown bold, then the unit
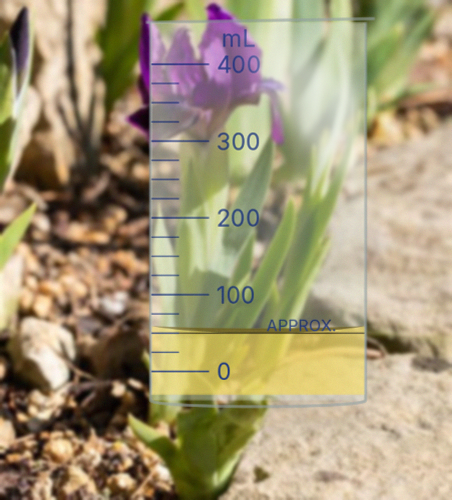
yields **50** mL
